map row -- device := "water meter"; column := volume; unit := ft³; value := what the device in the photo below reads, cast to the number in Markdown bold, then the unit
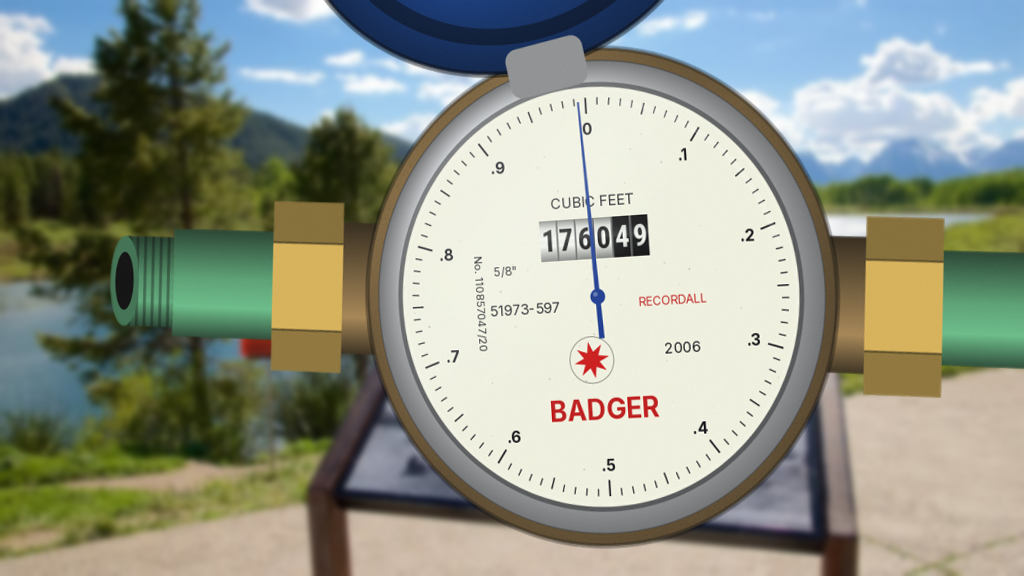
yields **176048.99** ft³
